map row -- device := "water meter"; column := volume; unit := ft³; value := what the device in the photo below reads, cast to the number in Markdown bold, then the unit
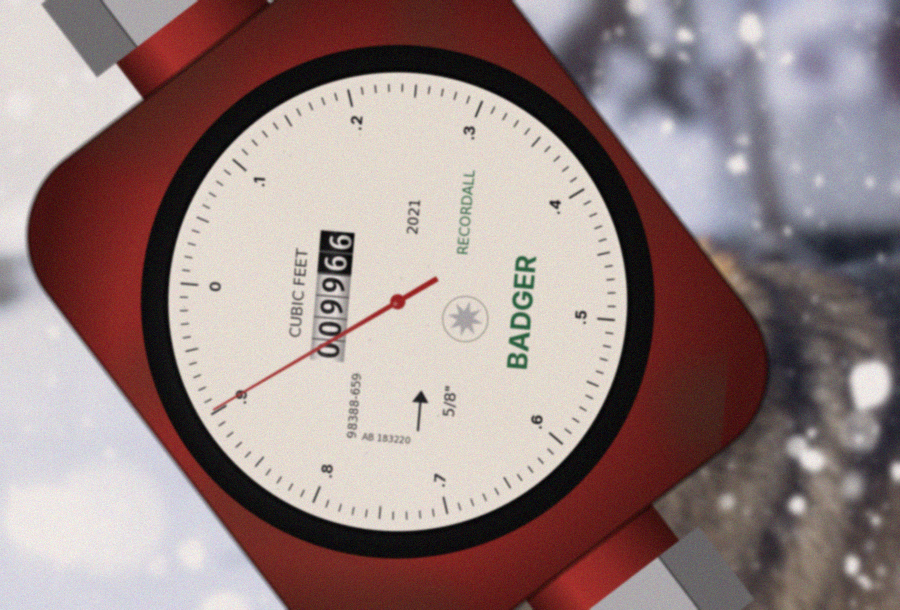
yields **9965.90** ft³
